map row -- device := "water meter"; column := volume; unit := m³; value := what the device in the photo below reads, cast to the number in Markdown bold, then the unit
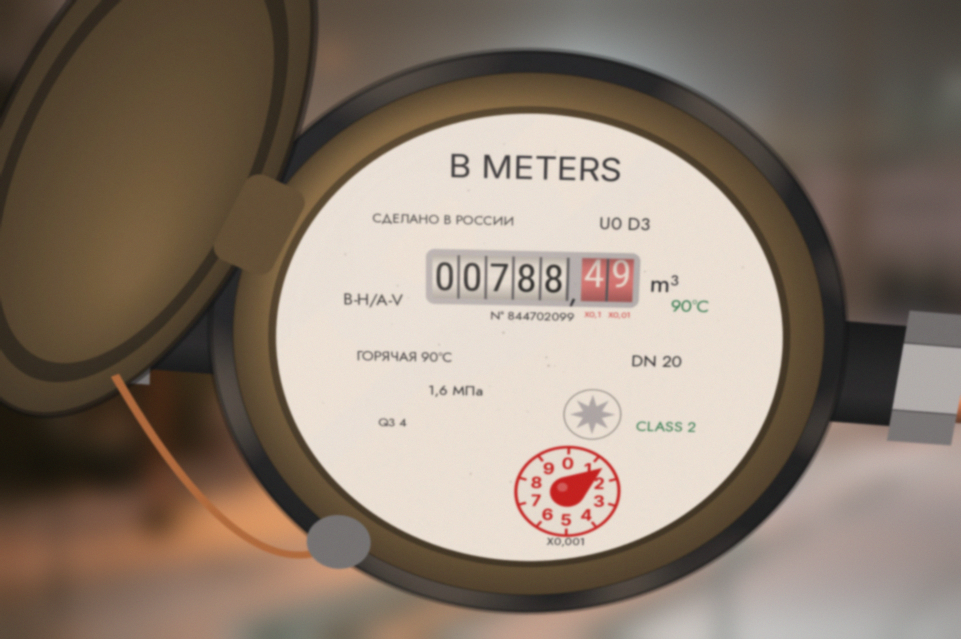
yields **788.491** m³
